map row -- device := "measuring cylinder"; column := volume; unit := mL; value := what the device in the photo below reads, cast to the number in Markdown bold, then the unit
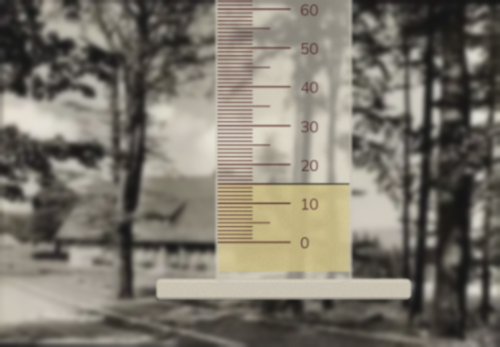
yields **15** mL
